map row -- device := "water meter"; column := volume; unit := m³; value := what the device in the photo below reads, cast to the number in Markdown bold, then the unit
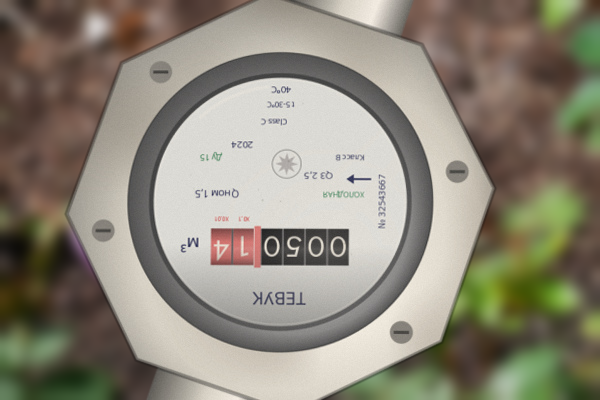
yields **50.14** m³
